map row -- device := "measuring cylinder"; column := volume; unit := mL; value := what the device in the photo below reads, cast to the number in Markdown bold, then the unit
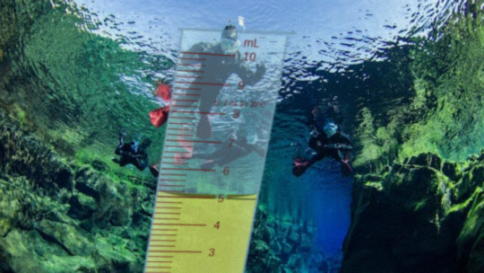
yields **5** mL
